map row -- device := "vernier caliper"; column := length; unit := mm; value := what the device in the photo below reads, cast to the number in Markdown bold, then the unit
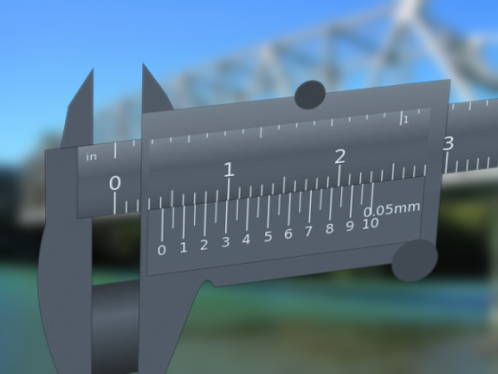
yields **4.2** mm
